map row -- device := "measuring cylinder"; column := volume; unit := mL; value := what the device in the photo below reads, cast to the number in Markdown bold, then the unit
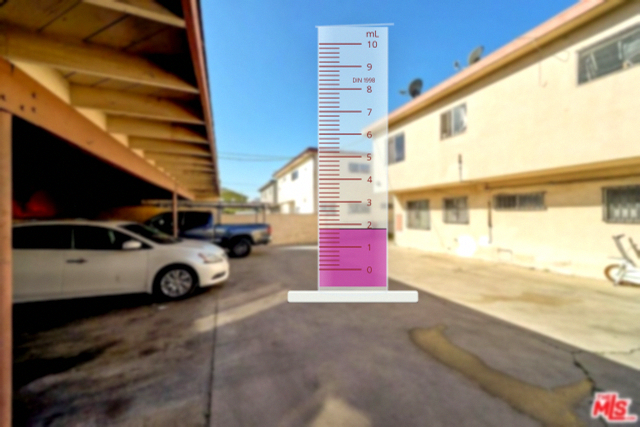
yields **1.8** mL
